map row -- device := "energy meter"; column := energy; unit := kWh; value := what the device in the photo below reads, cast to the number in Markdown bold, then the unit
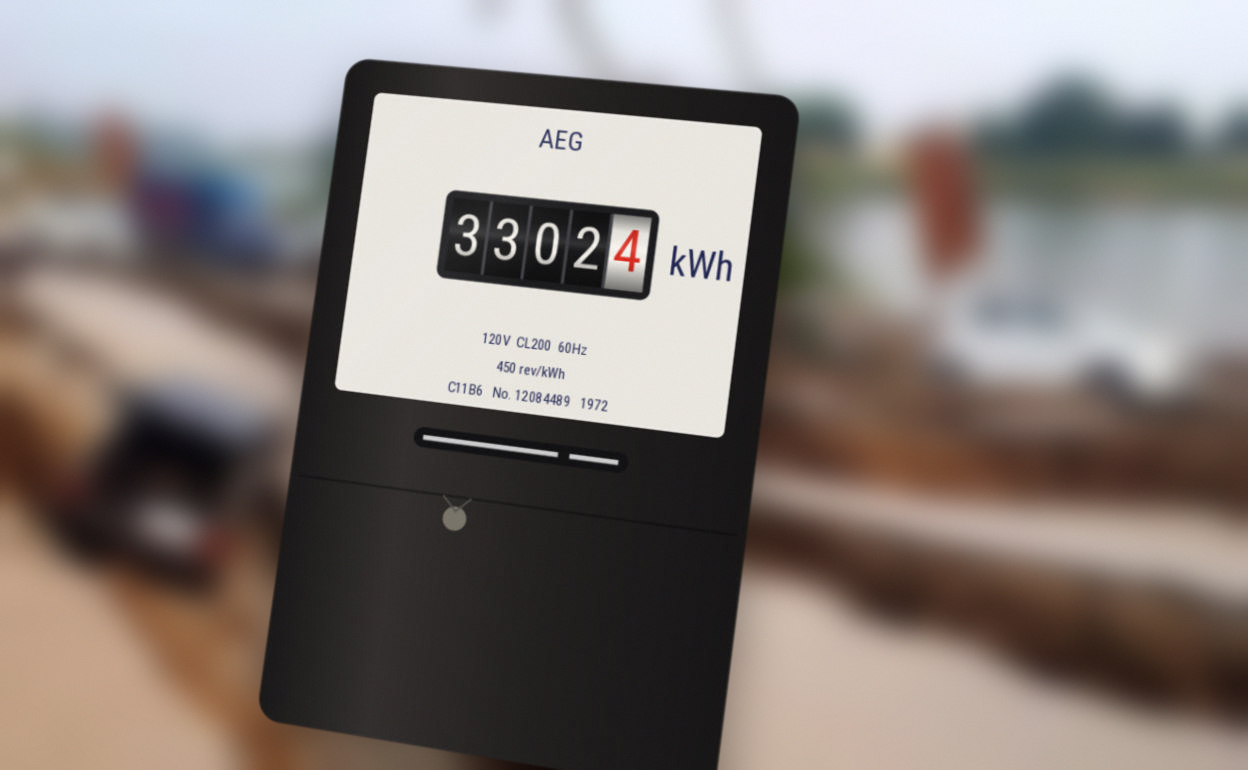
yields **3302.4** kWh
